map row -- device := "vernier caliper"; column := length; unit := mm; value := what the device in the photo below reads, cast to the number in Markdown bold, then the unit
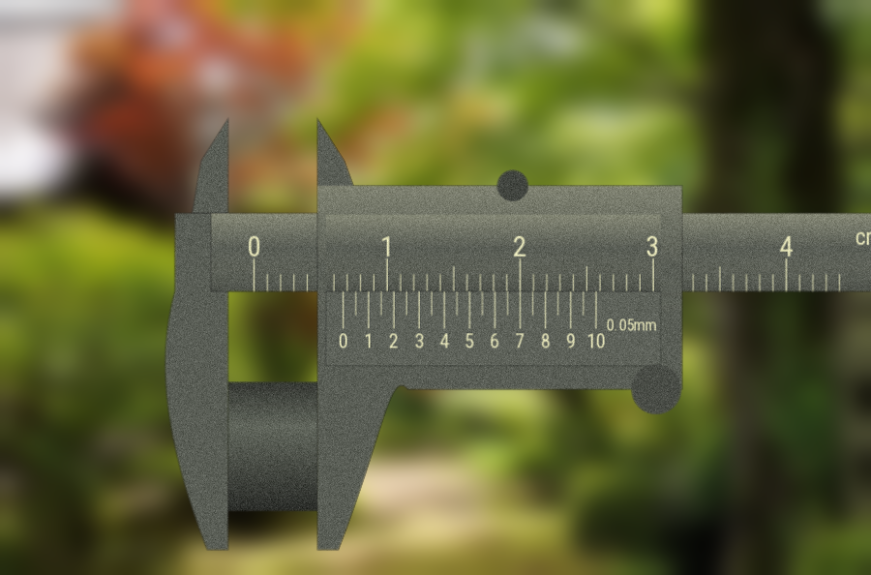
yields **6.7** mm
